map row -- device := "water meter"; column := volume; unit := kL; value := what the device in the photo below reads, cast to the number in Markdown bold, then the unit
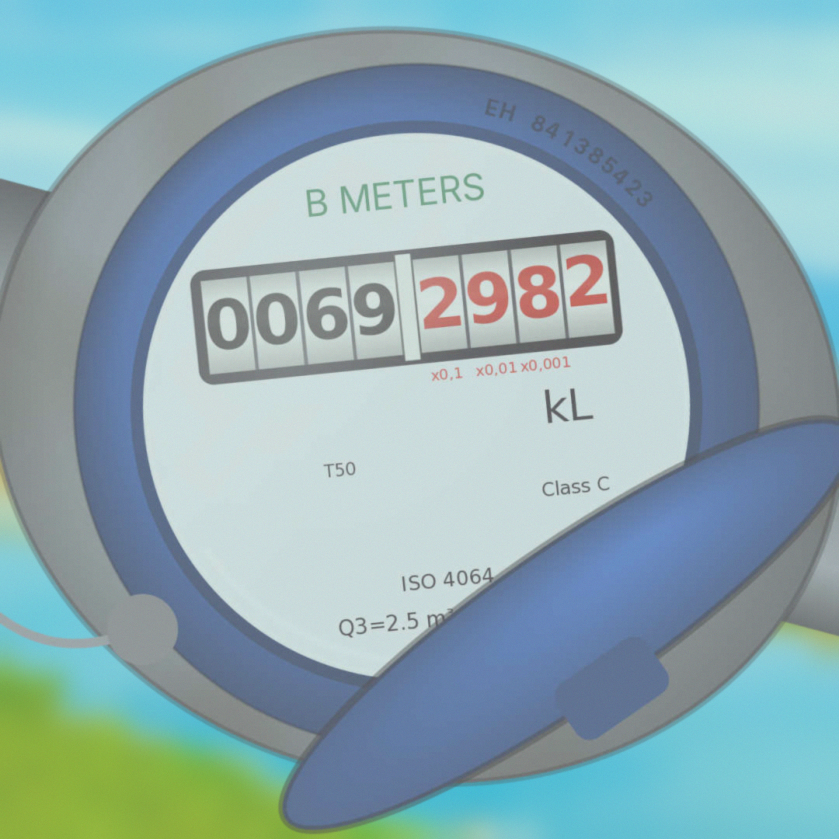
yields **69.2982** kL
